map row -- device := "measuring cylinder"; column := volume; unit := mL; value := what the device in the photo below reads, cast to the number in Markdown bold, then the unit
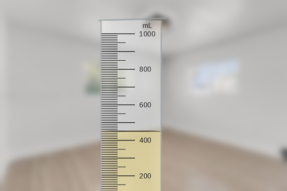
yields **450** mL
